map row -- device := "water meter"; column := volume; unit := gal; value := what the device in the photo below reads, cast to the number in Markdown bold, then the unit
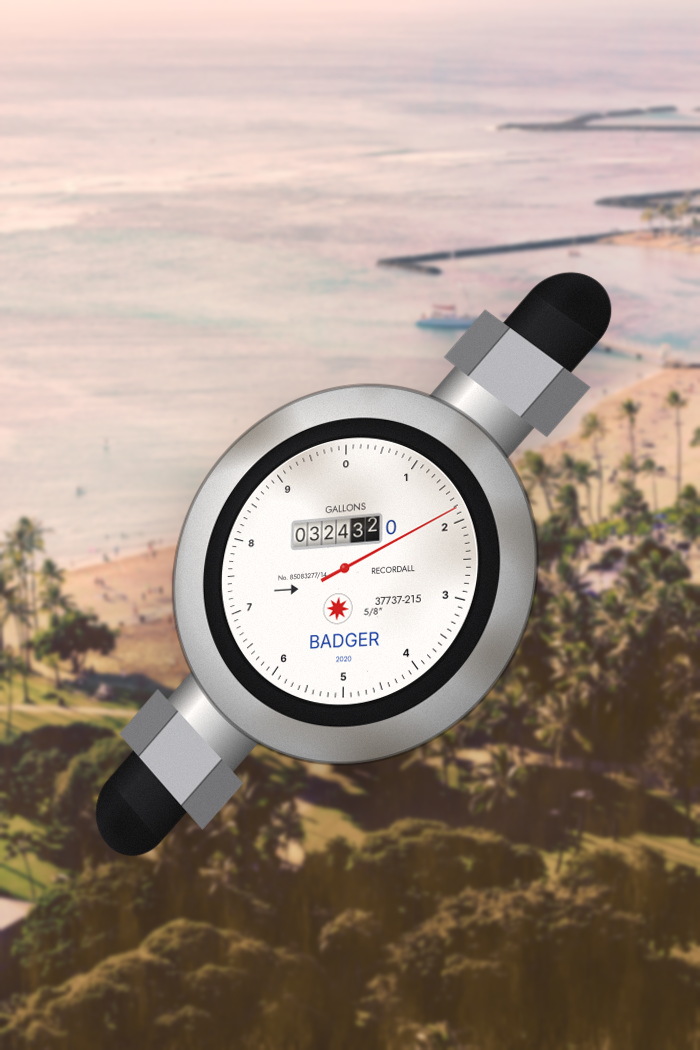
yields **324321.8** gal
